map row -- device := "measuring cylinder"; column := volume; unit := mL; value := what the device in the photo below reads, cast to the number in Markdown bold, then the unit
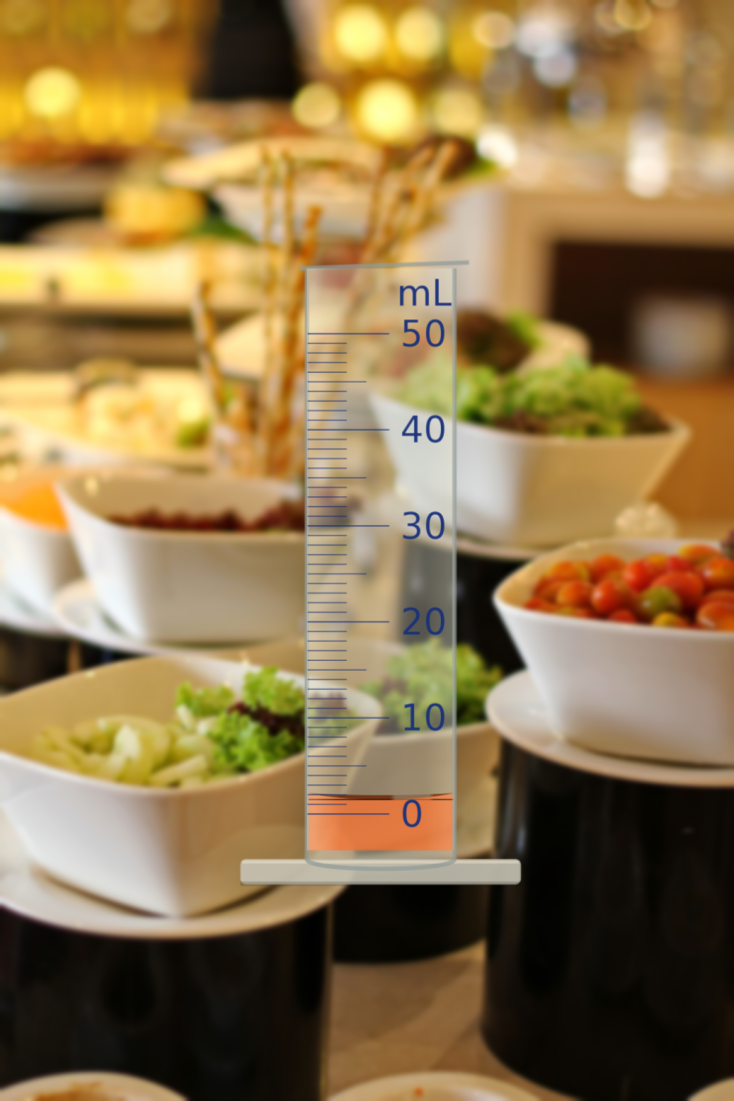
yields **1.5** mL
